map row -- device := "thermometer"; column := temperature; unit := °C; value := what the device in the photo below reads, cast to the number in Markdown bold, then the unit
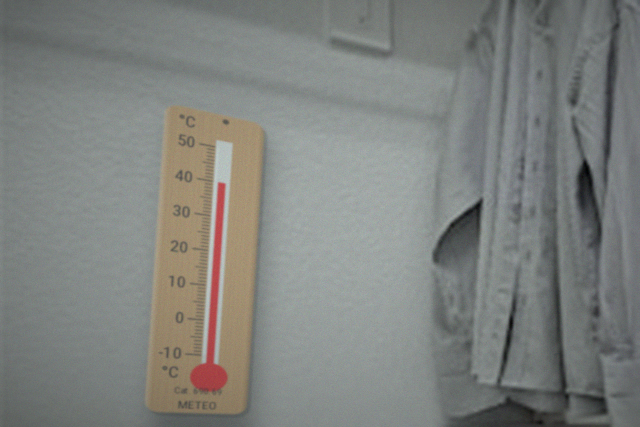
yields **40** °C
